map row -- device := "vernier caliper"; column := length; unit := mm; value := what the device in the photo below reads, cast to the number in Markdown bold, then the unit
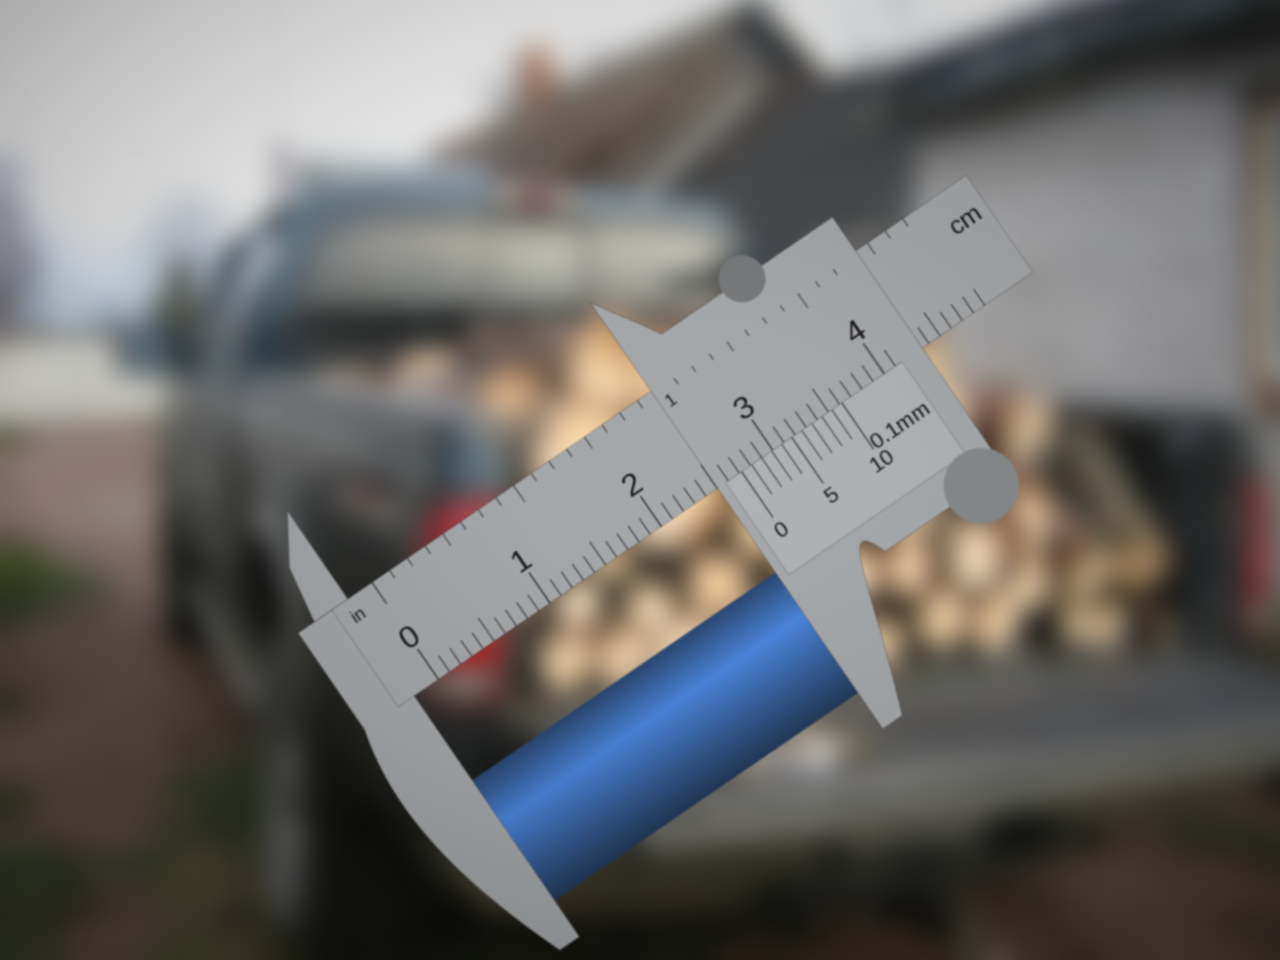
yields **27.2** mm
